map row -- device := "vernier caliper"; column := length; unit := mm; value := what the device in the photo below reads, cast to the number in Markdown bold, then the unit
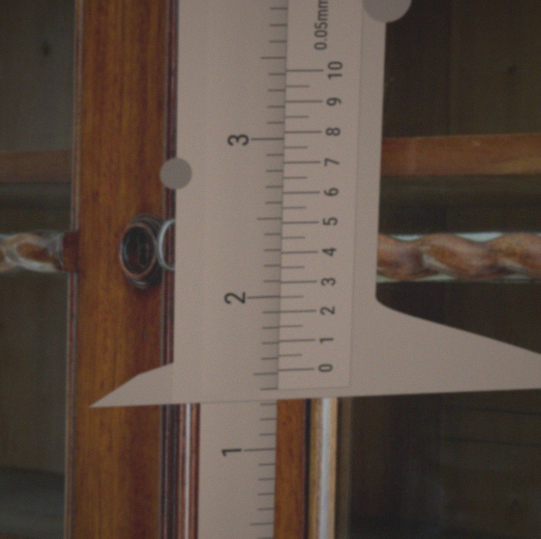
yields **15.2** mm
